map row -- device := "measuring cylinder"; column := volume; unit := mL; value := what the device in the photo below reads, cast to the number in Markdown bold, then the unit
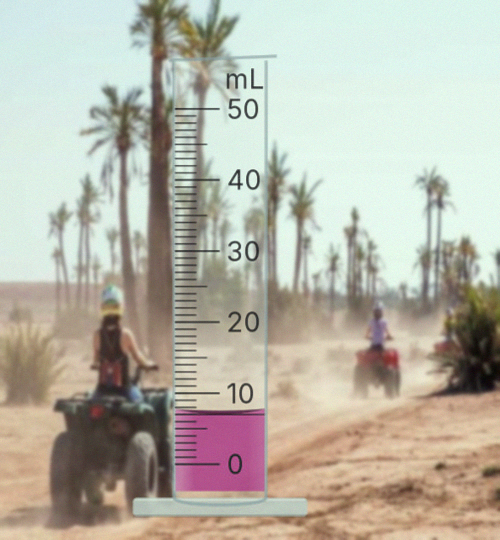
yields **7** mL
